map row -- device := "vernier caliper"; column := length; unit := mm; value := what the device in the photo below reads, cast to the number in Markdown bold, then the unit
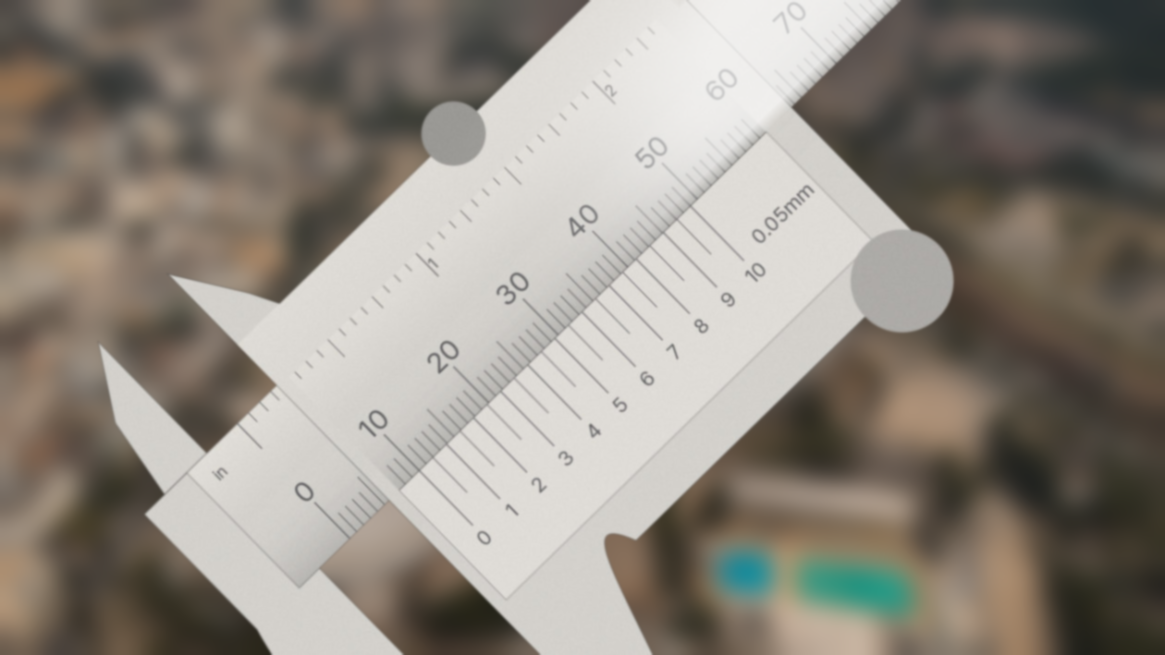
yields **10.0** mm
